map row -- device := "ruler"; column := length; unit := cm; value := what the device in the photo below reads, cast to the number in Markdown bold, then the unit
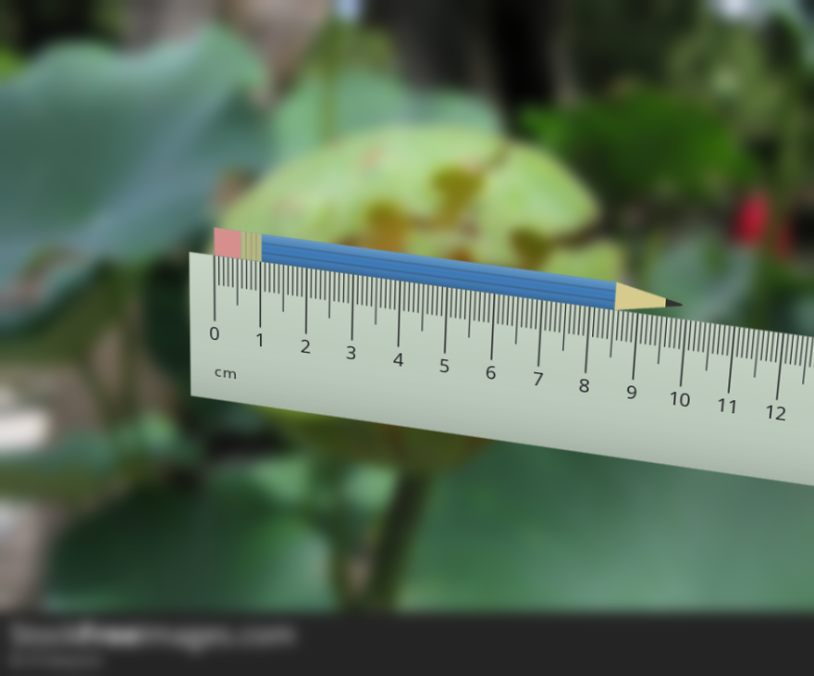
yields **9.9** cm
